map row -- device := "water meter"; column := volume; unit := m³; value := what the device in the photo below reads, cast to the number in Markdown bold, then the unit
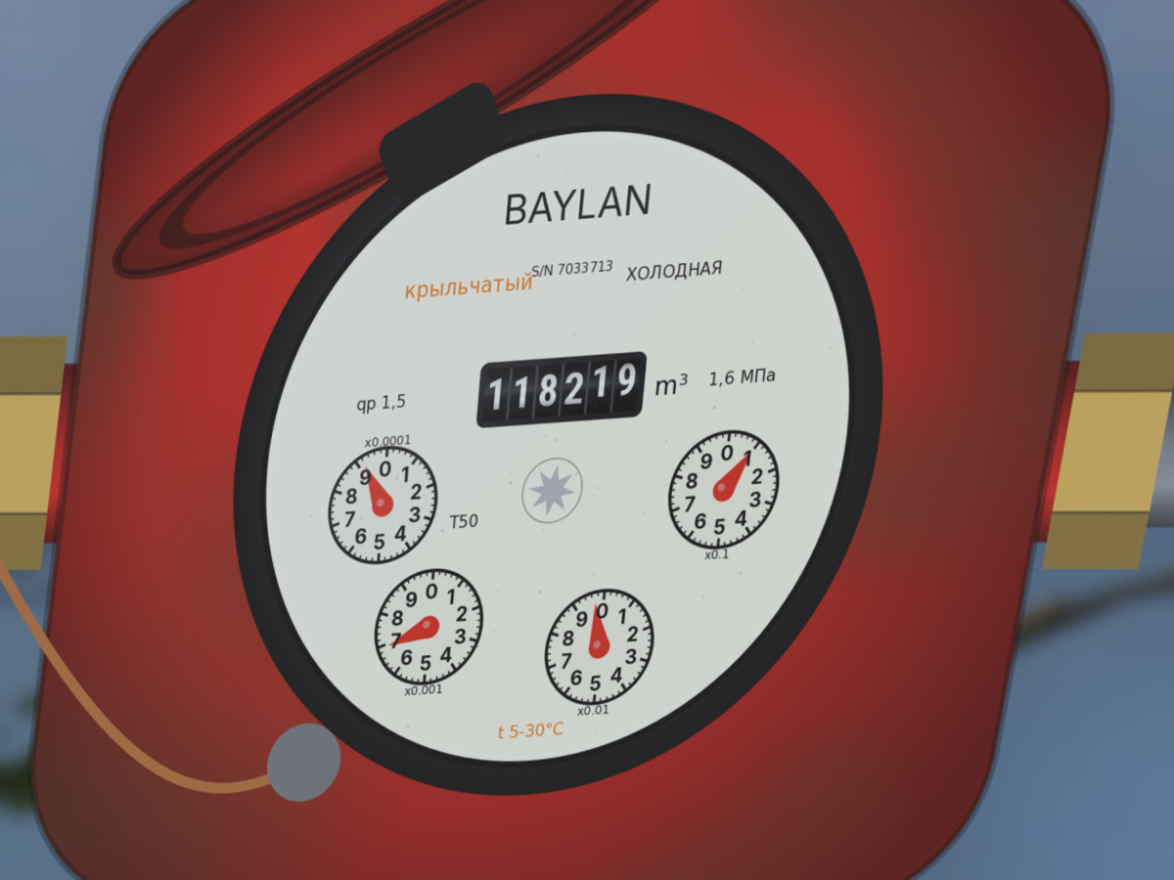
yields **118219.0969** m³
